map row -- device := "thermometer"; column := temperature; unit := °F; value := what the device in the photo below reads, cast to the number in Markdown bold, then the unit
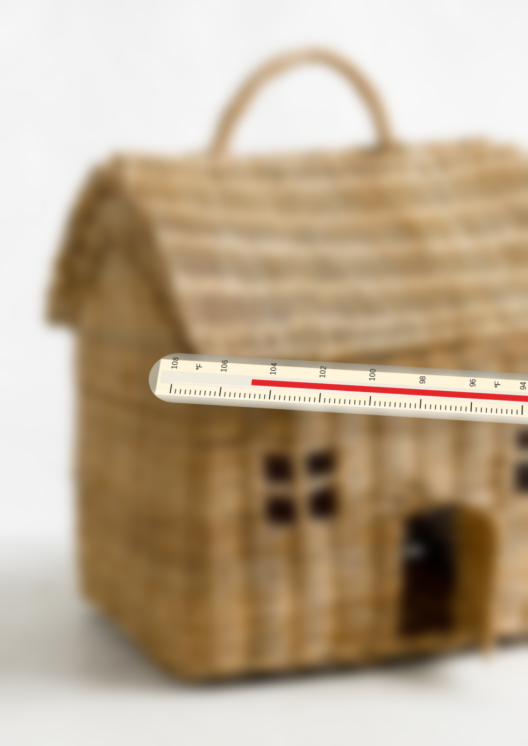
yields **104.8** °F
